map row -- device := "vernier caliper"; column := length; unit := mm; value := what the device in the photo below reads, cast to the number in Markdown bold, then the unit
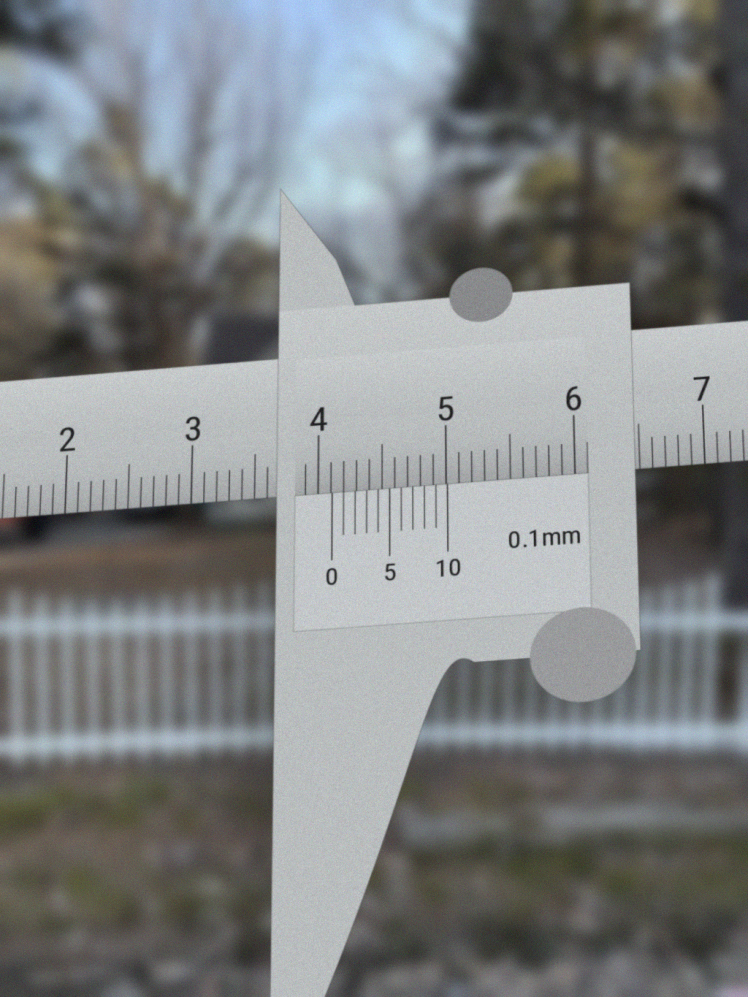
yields **41.1** mm
